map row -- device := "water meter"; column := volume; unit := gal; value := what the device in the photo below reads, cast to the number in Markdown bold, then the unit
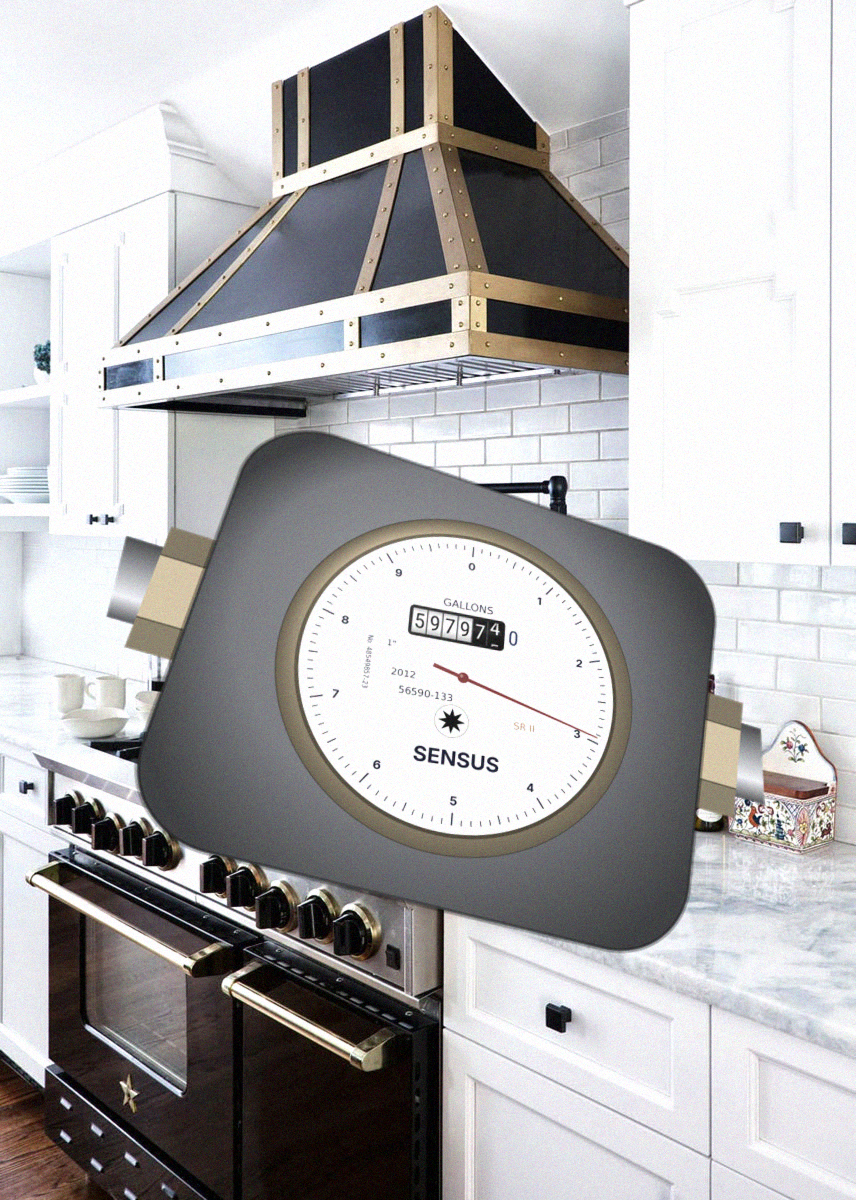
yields **5979742.9** gal
